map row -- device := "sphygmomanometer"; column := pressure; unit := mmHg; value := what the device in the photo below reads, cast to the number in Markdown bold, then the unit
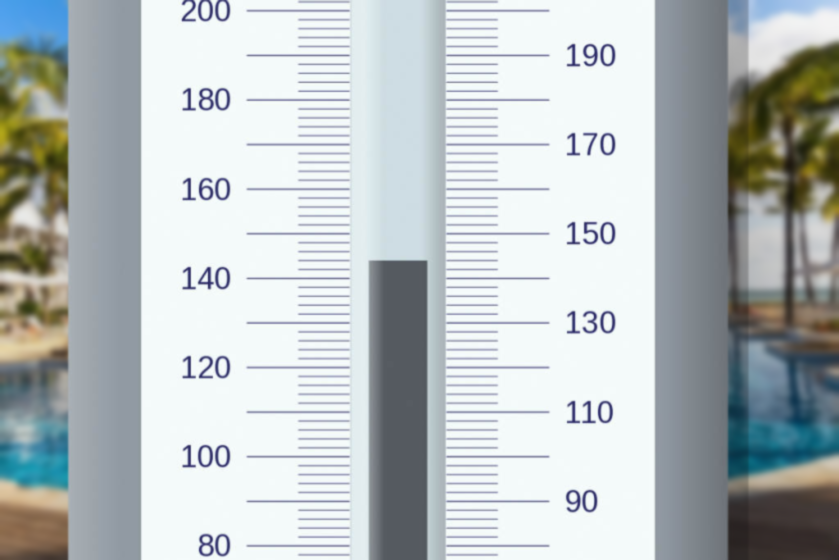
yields **144** mmHg
